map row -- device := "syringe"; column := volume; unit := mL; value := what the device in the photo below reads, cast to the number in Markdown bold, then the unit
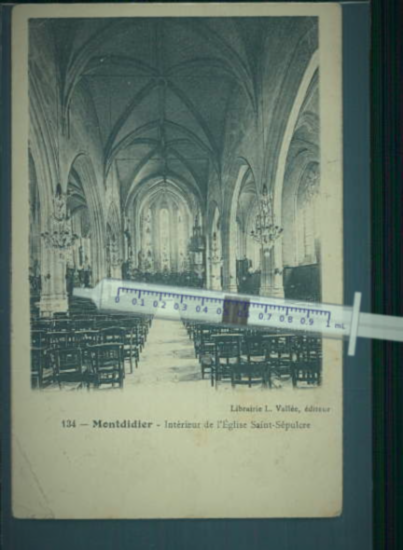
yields **0.5** mL
